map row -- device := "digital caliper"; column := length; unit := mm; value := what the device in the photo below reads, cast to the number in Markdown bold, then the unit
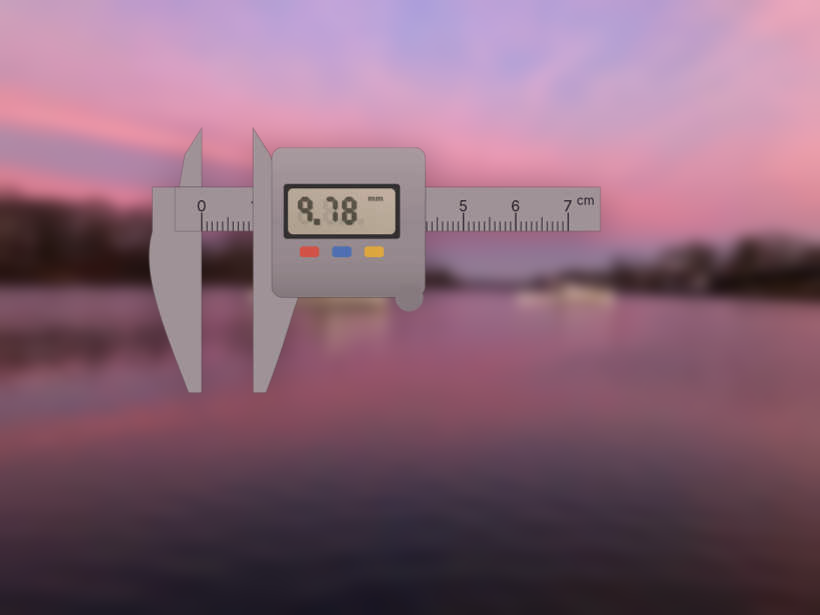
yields **9.78** mm
